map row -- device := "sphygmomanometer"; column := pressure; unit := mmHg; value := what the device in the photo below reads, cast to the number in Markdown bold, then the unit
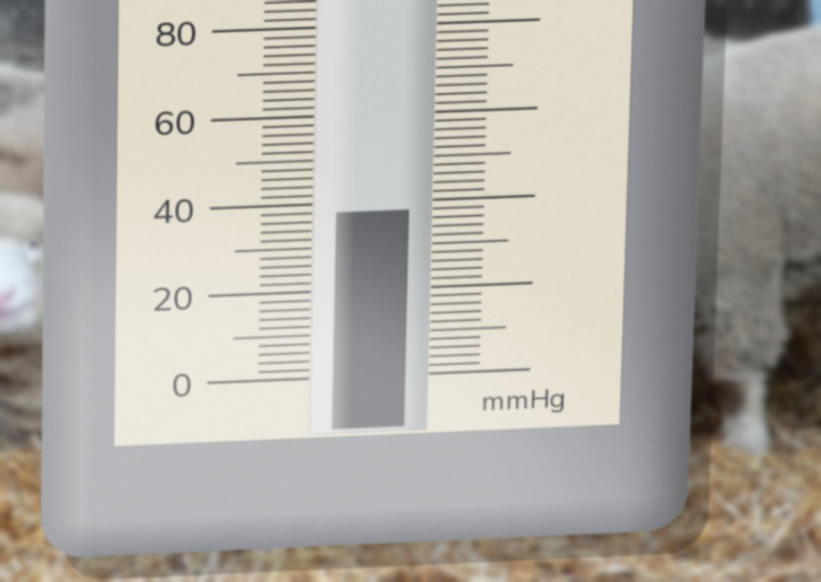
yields **38** mmHg
